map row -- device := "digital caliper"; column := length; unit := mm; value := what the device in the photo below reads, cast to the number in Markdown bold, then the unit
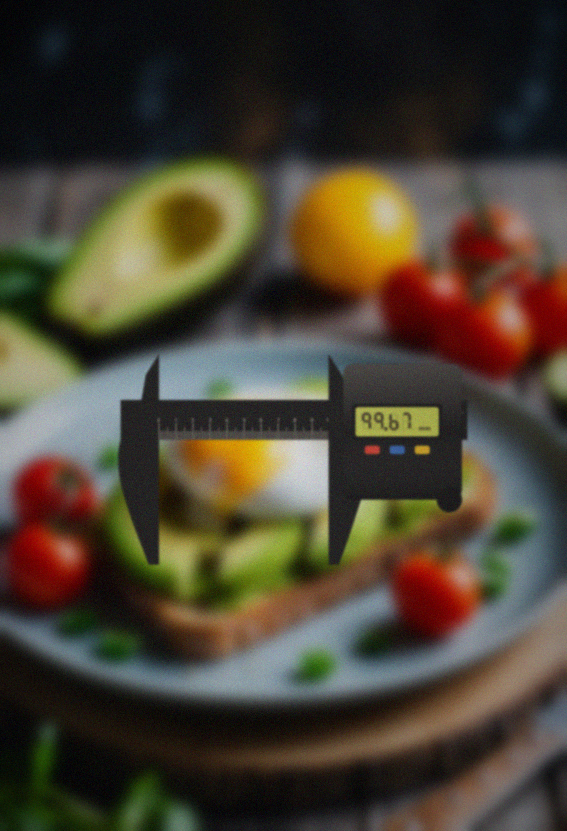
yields **99.67** mm
